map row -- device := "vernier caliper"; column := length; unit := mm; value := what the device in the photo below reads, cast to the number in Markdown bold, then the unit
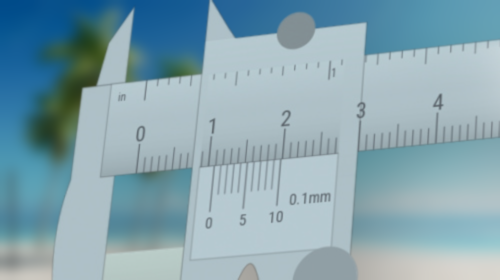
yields **10.8** mm
